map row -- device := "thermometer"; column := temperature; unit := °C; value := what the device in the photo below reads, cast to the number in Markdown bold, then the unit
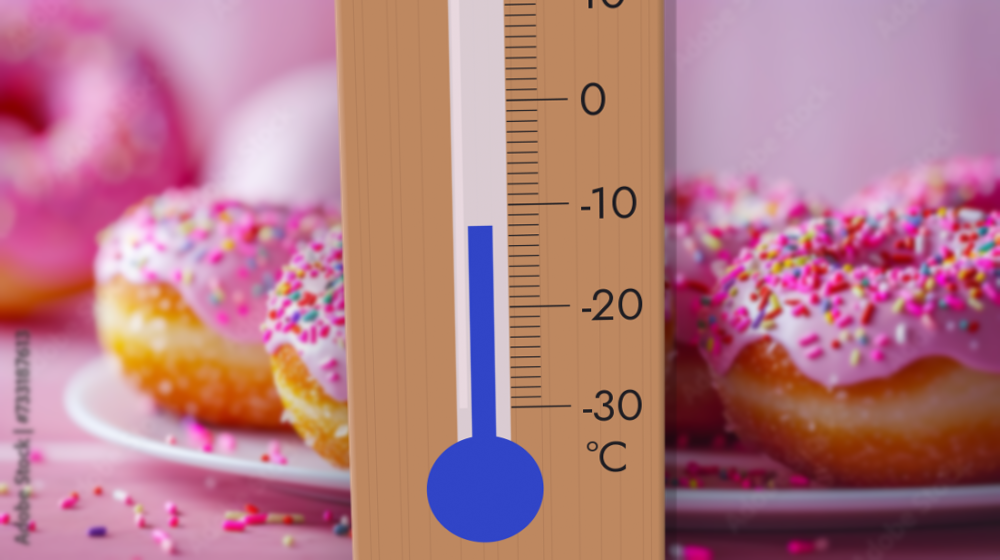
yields **-12** °C
